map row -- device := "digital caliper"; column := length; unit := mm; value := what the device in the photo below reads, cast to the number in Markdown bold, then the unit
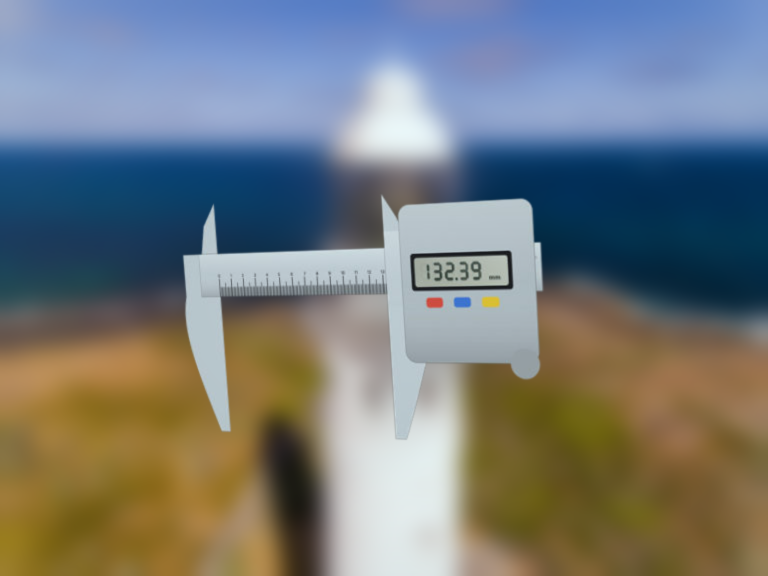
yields **132.39** mm
